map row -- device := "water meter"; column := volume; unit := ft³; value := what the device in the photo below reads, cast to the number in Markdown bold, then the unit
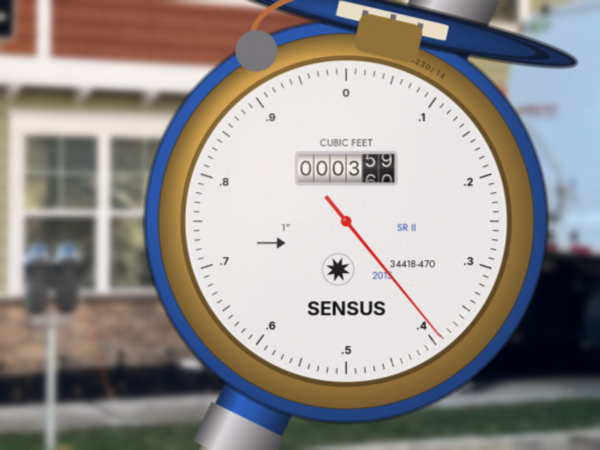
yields **359.39** ft³
